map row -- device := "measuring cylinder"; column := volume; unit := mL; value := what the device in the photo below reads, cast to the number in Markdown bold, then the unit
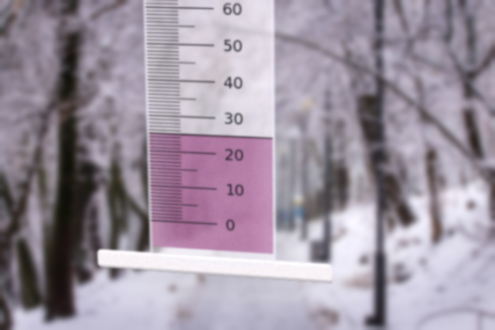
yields **25** mL
